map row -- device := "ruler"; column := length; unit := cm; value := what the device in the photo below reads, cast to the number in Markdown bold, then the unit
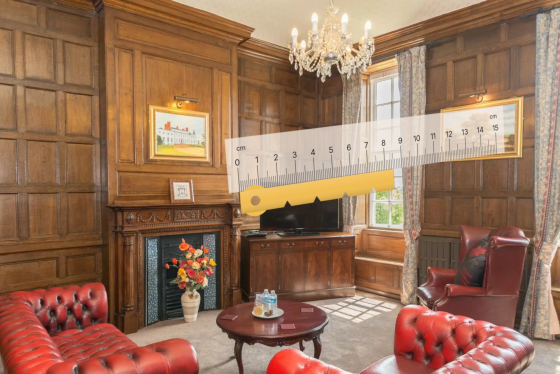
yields **8.5** cm
